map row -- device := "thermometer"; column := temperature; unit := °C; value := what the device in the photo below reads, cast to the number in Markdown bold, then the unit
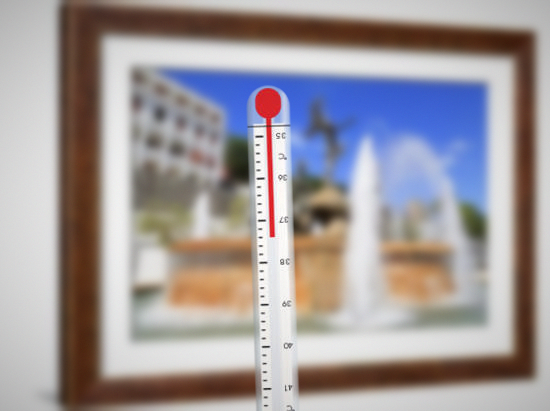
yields **37.4** °C
